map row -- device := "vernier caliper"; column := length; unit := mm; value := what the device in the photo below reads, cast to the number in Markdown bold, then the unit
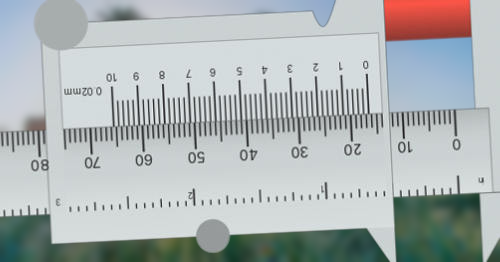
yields **16.5** mm
